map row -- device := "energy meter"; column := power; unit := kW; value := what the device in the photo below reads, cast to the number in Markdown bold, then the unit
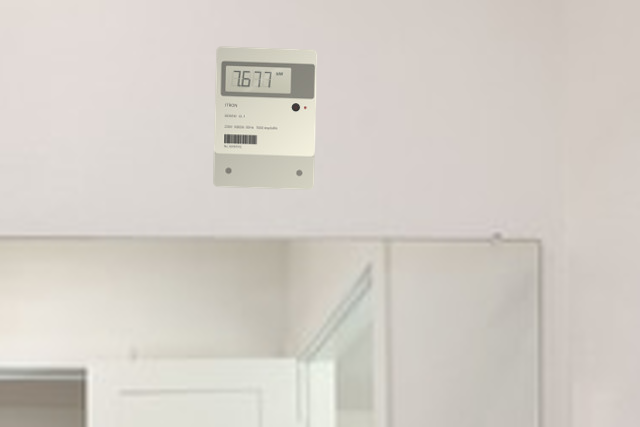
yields **7.677** kW
